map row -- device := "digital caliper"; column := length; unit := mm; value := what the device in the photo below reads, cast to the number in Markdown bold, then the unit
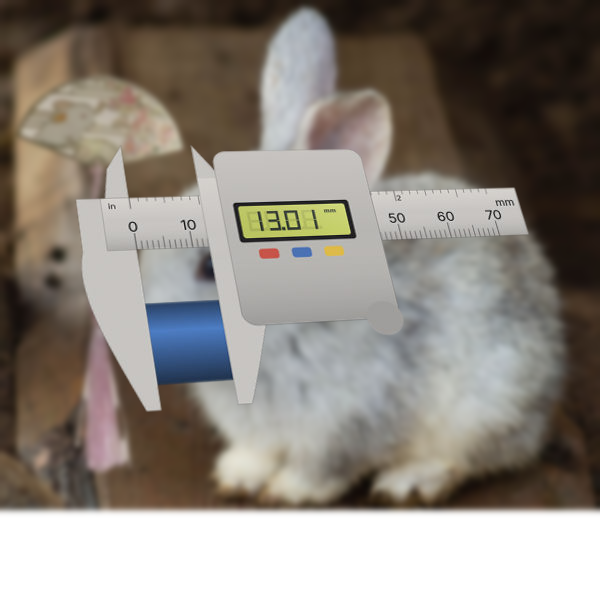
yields **13.01** mm
